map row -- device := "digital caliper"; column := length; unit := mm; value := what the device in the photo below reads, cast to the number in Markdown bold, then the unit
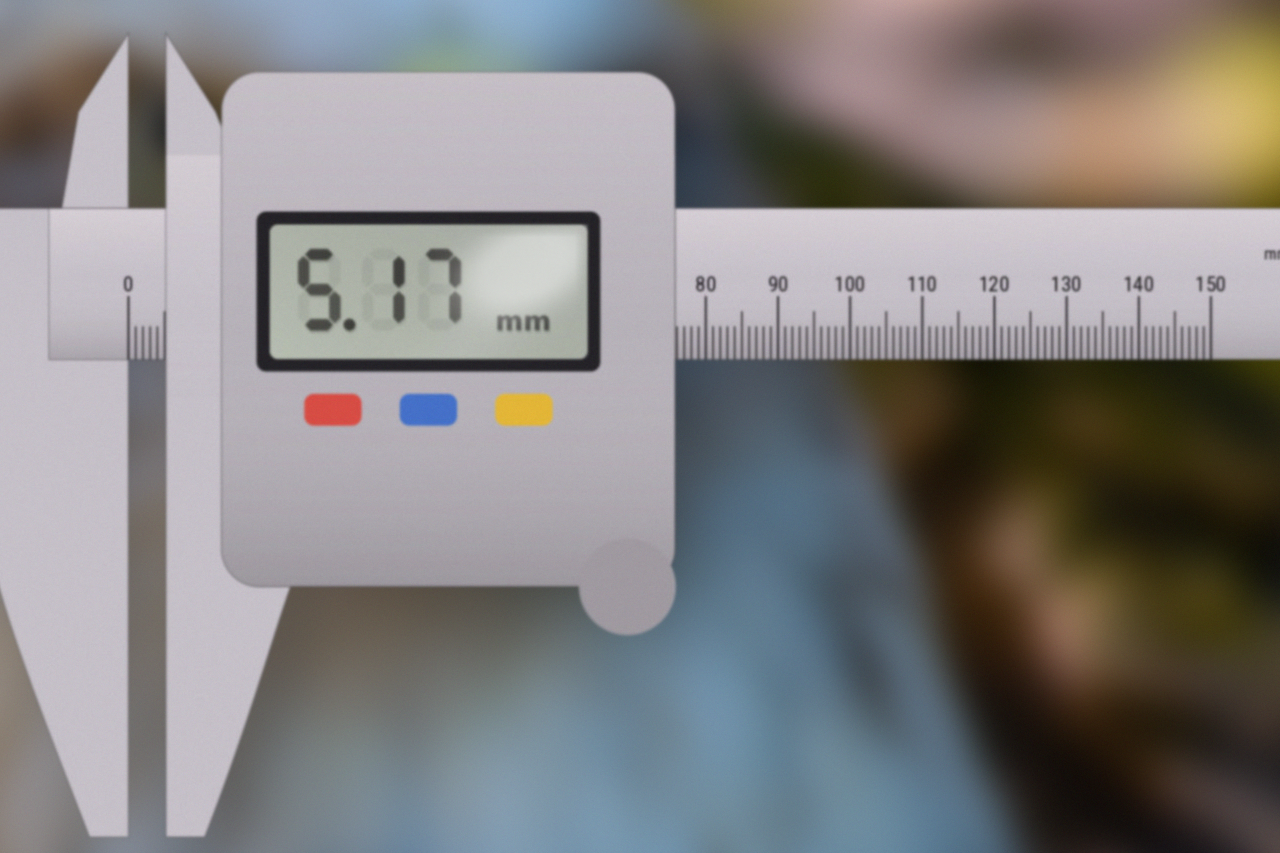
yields **5.17** mm
